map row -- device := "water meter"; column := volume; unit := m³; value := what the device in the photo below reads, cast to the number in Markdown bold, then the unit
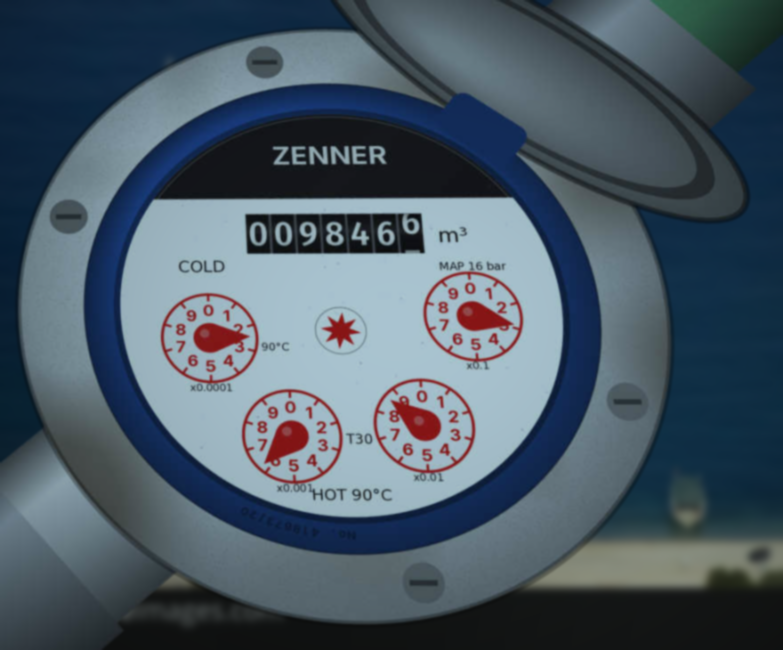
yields **98466.2862** m³
